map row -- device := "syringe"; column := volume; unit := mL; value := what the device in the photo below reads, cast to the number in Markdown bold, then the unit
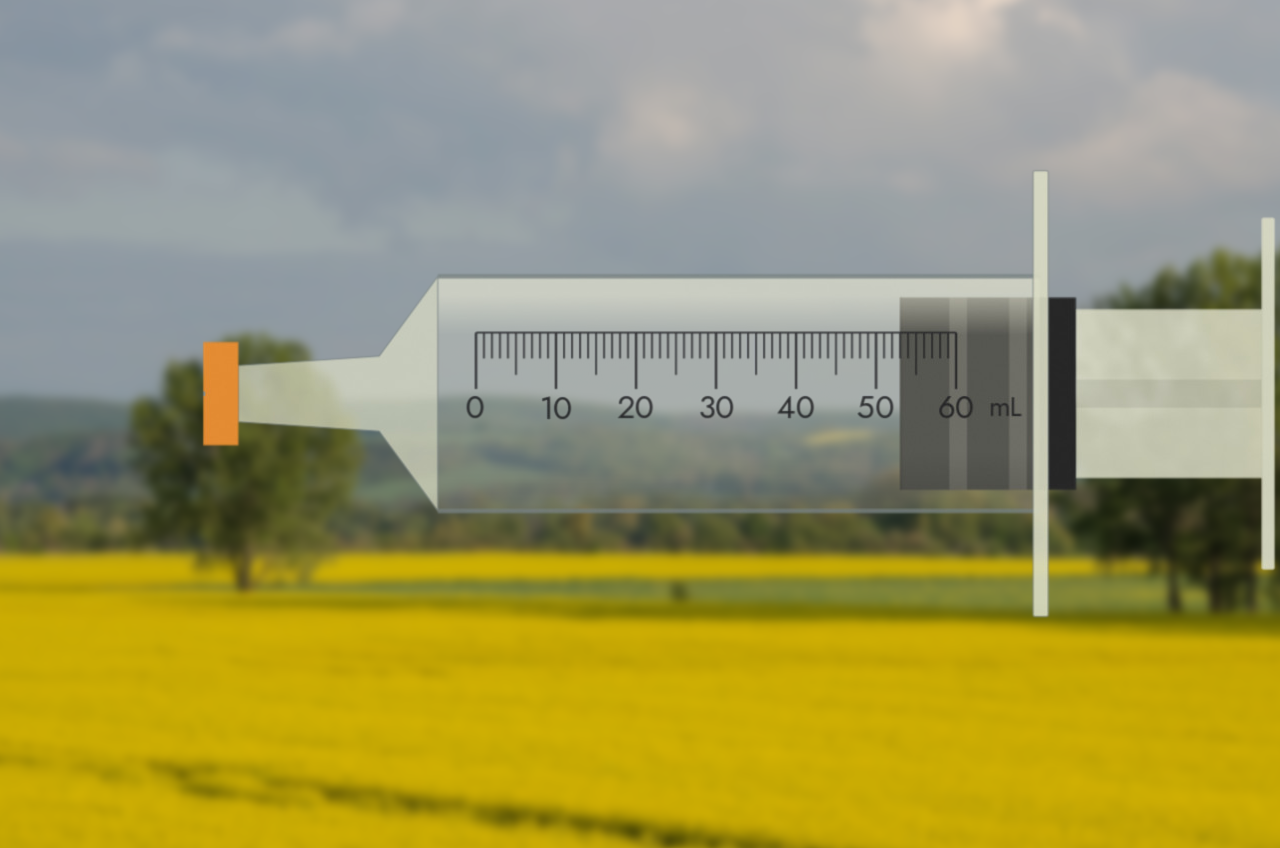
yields **53** mL
